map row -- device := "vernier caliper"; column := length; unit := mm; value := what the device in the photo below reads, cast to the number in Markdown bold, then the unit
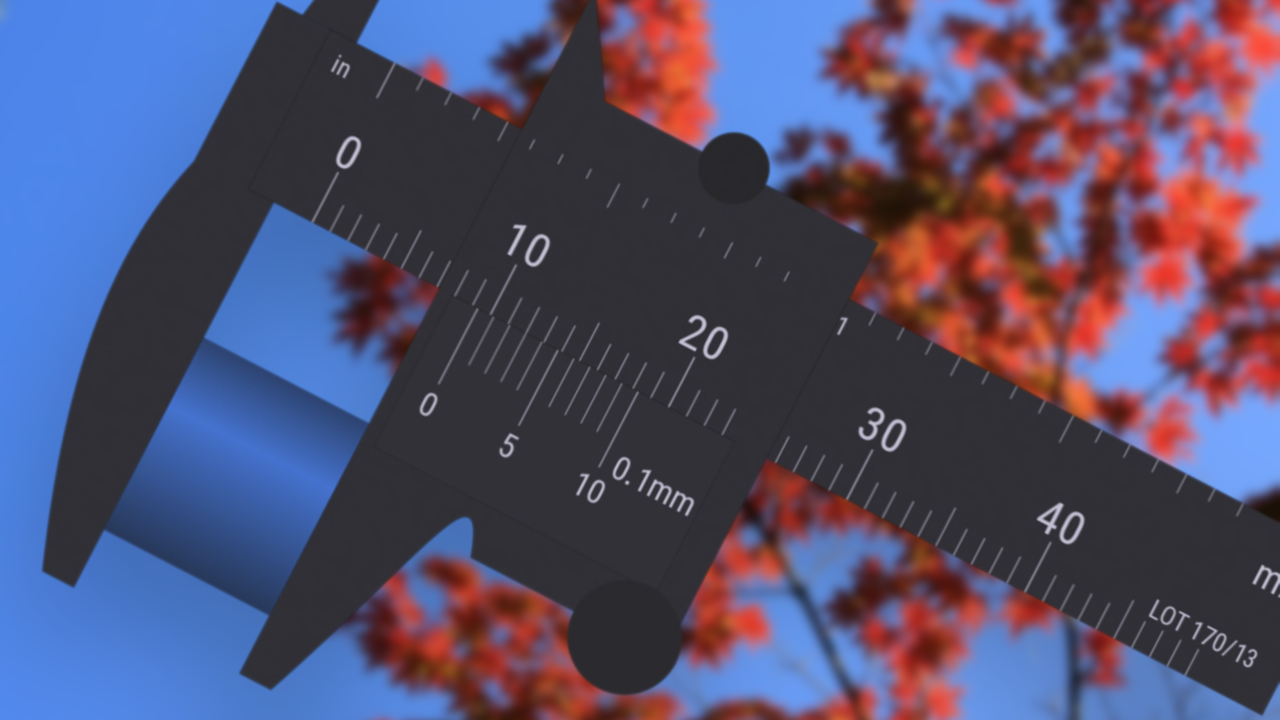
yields **9.3** mm
